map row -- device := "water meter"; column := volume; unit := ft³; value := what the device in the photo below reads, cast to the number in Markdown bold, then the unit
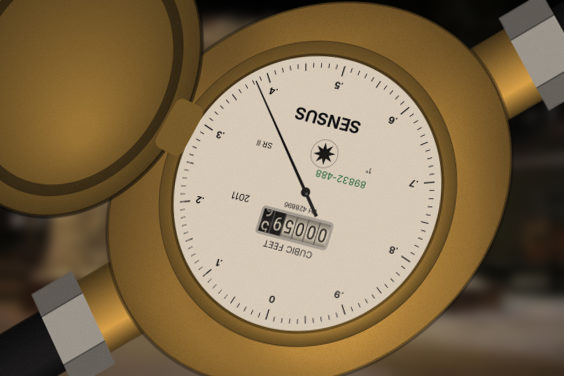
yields **595.38** ft³
